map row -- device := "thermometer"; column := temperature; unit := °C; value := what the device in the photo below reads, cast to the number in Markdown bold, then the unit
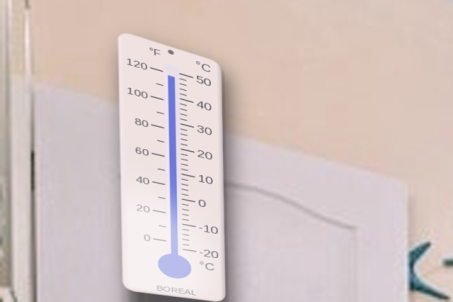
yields **48** °C
